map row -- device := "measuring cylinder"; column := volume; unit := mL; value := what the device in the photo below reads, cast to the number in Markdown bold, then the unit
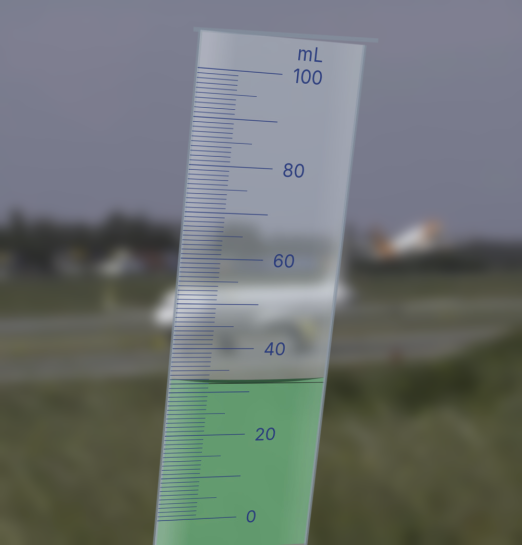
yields **32** mL
